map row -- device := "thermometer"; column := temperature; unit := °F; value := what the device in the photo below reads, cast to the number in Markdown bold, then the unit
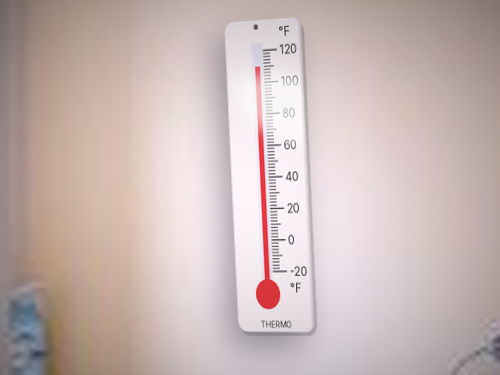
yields **110** °F
